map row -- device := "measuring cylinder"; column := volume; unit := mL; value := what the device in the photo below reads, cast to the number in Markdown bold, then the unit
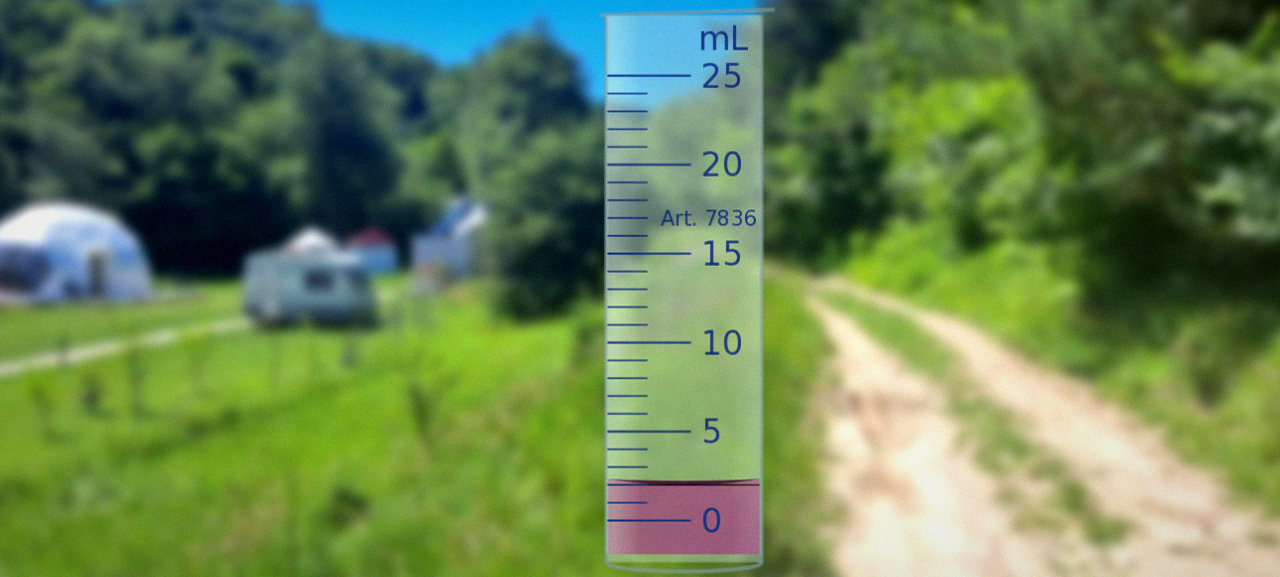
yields **2** mL
